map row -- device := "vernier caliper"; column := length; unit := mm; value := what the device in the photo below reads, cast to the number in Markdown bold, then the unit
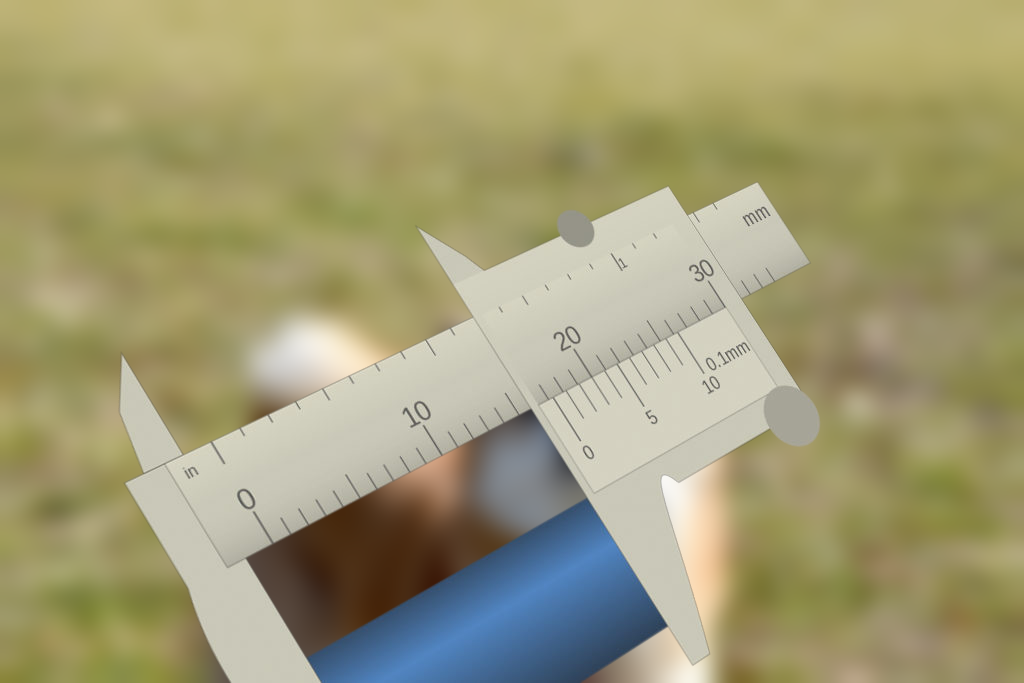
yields **17.3** mm
